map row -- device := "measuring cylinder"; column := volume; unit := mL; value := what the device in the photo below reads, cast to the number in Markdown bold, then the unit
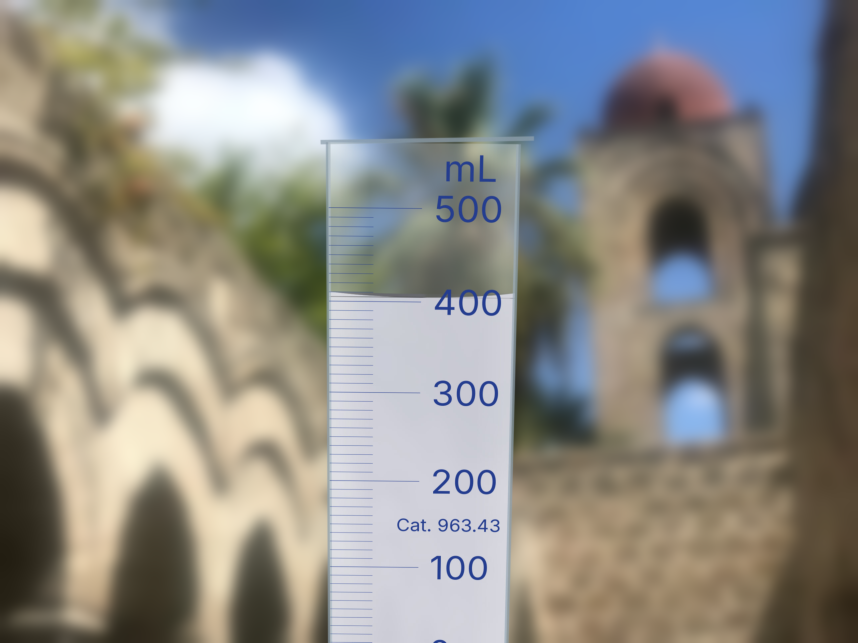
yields **405** mL
